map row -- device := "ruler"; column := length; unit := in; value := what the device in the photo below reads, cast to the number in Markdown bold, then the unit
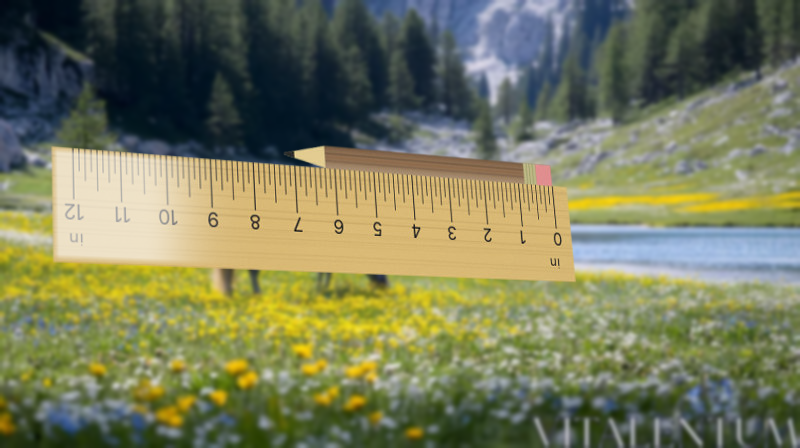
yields **7.25** in
